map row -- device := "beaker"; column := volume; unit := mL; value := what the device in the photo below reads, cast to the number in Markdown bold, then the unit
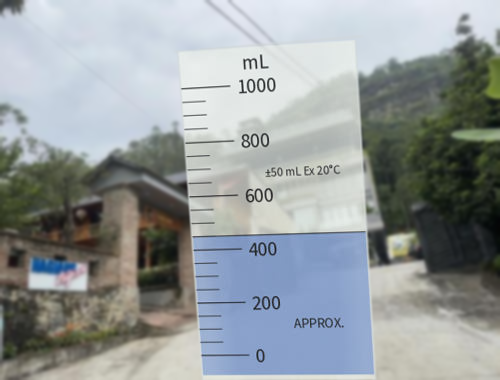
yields **450** mL
